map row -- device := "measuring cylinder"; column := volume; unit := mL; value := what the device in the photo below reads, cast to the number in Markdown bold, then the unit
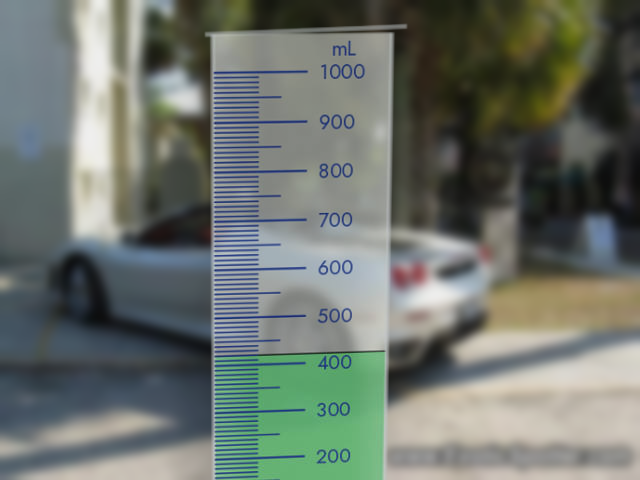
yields **420** mL
